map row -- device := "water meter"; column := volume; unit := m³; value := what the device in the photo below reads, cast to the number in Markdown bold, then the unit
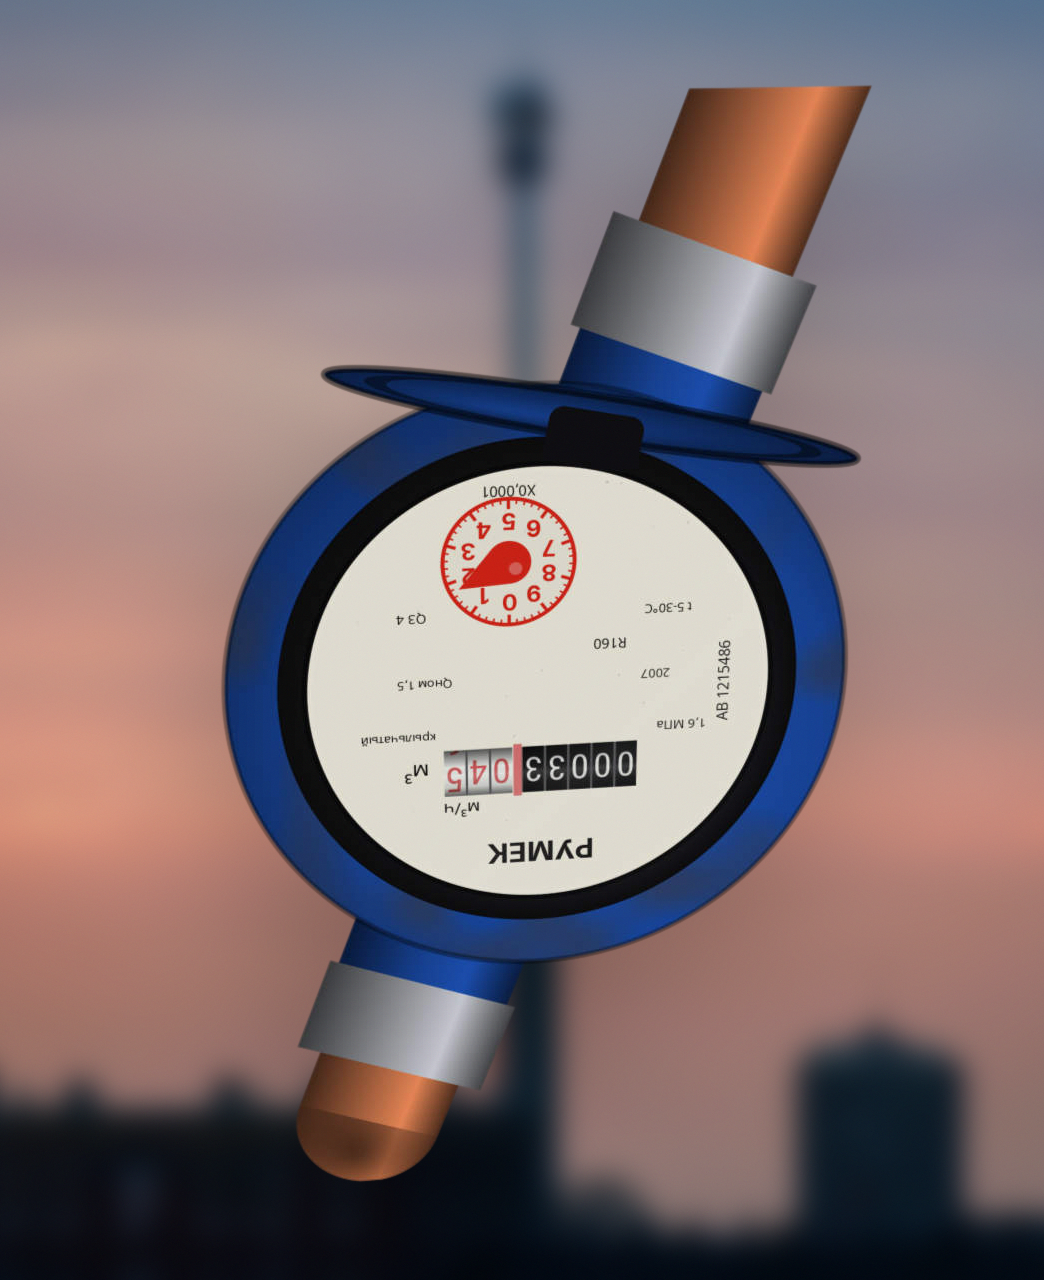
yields **33.0451** m³
